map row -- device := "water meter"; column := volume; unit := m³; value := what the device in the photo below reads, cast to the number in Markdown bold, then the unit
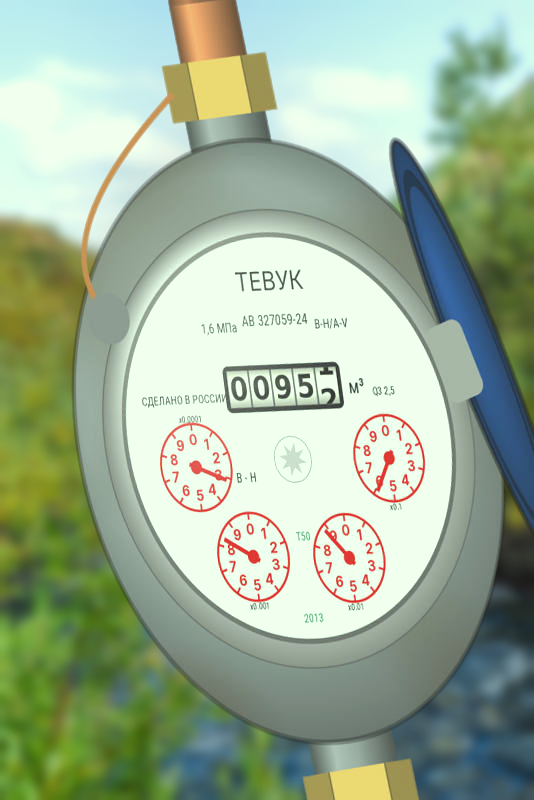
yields **951.5883** m³
